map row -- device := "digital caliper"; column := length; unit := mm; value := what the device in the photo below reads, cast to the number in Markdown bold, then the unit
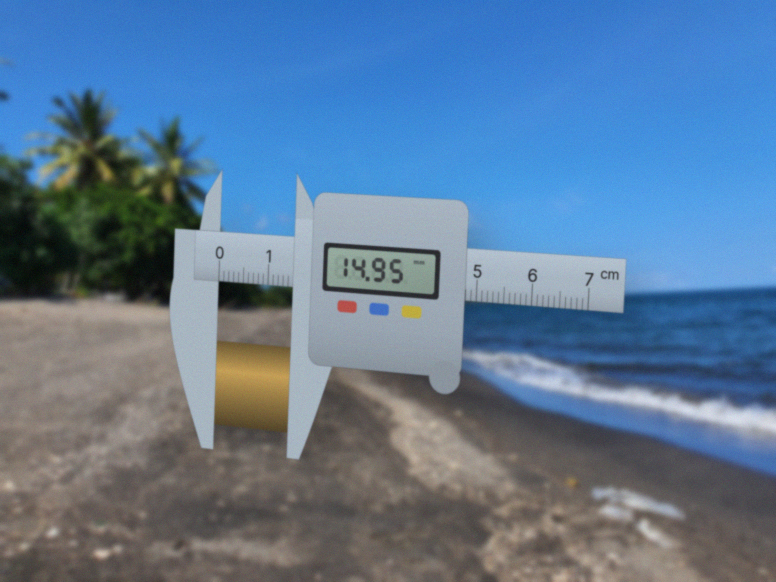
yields **14.95** mm
